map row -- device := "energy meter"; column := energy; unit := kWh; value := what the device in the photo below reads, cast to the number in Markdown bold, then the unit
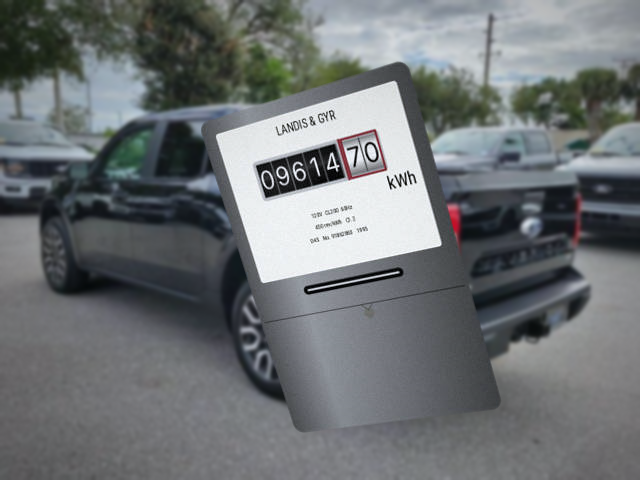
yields **9614.70** kWh
